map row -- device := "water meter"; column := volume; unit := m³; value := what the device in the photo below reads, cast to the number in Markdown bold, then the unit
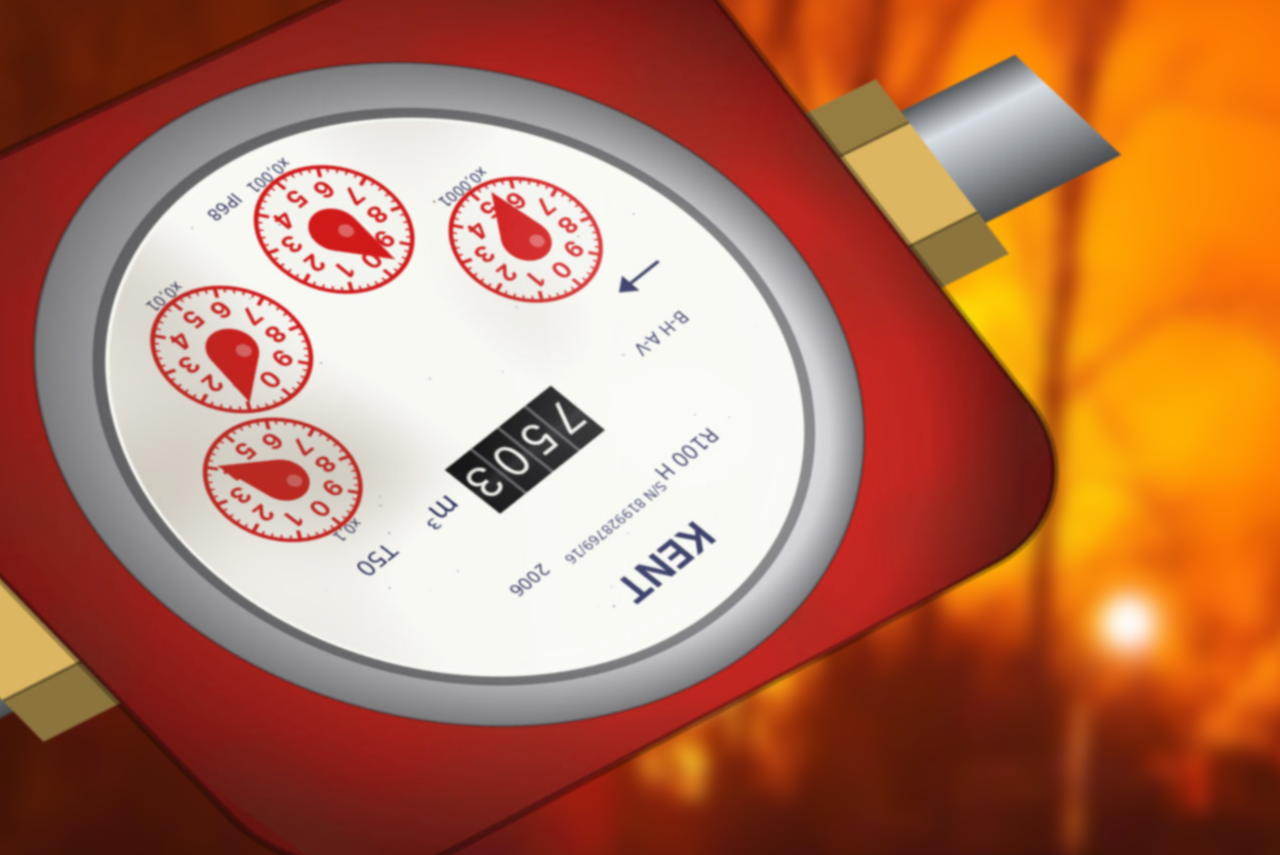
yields **7503.4095** m³
